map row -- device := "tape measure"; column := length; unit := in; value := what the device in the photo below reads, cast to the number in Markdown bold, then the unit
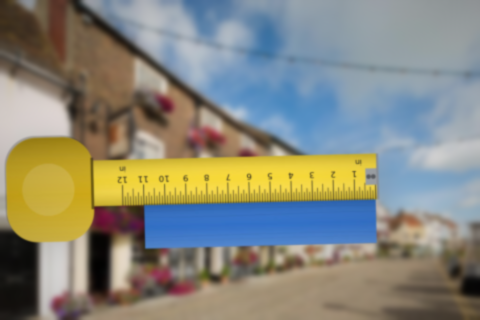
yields **11** in
